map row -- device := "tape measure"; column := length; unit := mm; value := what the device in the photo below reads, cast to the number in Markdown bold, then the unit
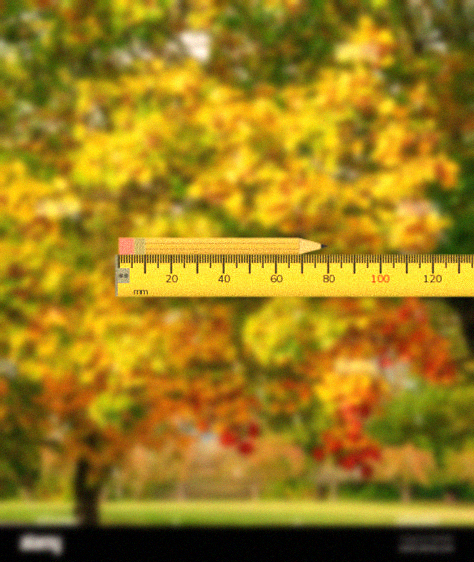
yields **80** mm
